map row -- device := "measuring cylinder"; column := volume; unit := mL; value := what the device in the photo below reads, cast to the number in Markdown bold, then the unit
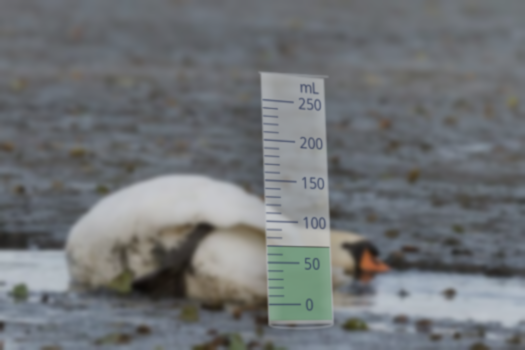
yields **70** mL
